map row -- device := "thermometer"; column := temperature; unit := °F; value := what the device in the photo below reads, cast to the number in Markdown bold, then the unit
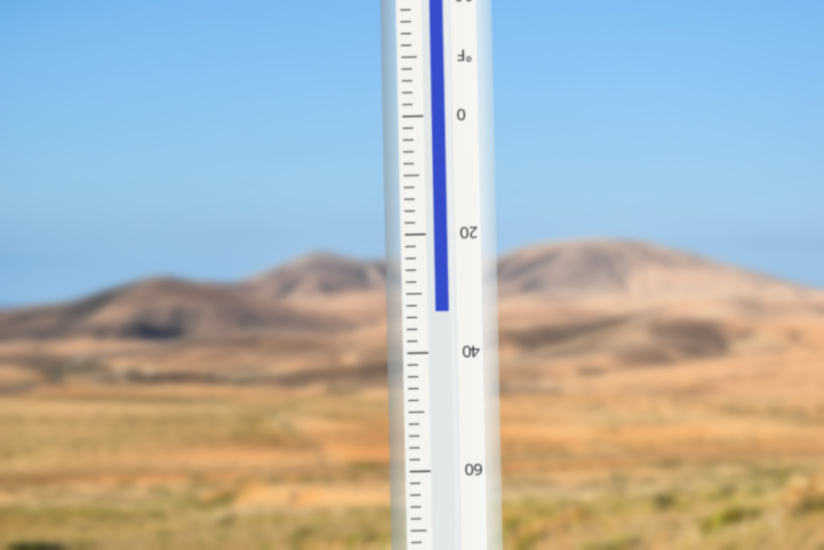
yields **33** °F
